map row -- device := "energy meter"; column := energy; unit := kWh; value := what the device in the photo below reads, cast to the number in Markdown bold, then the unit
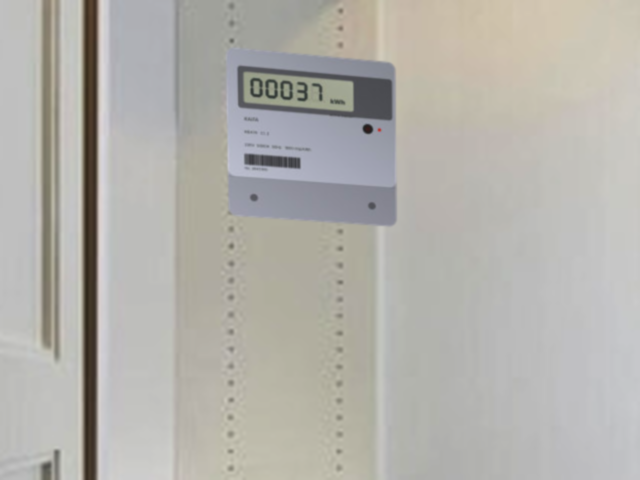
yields **37** kWh
